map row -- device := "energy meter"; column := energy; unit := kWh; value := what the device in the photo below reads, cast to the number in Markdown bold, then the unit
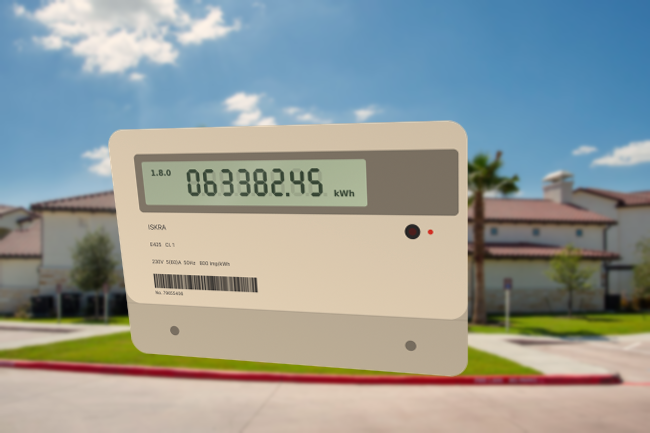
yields **63382.45** kWh
